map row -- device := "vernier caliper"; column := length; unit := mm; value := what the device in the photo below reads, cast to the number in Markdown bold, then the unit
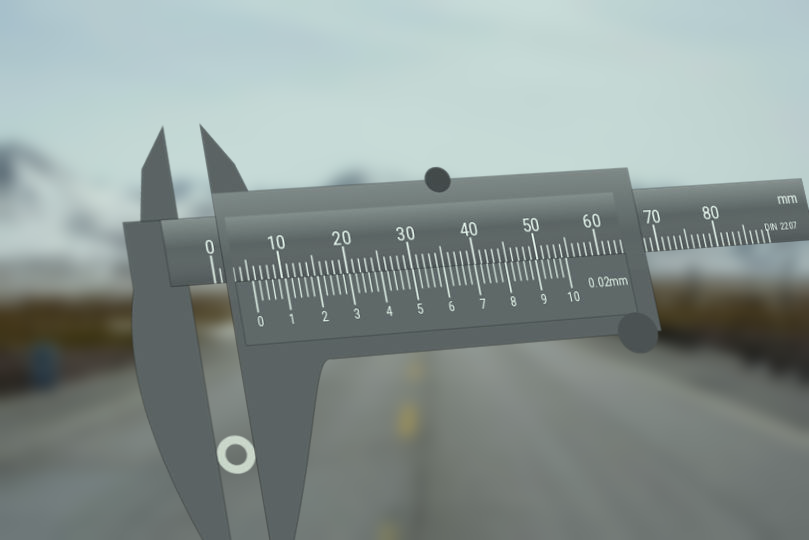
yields **5.6** mm
